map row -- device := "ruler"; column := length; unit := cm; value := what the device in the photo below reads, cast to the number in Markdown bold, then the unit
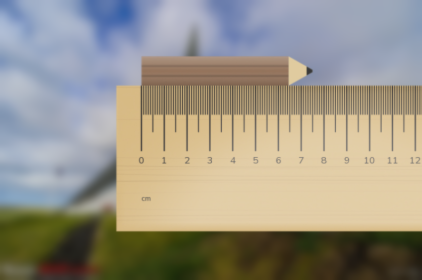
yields **7.5** cm
